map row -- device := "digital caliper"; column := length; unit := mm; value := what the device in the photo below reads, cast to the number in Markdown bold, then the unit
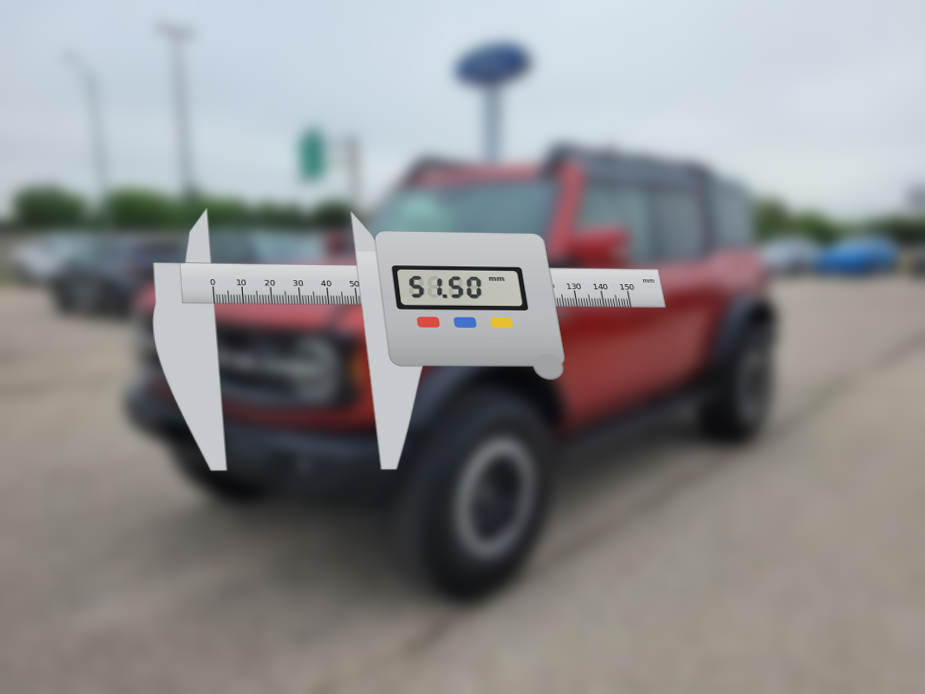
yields **51.50** mm
